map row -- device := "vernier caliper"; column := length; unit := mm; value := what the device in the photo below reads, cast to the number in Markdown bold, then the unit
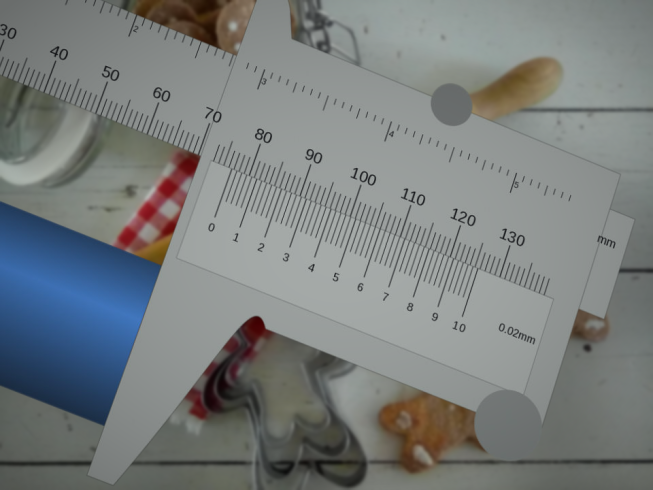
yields **76.6** mm
